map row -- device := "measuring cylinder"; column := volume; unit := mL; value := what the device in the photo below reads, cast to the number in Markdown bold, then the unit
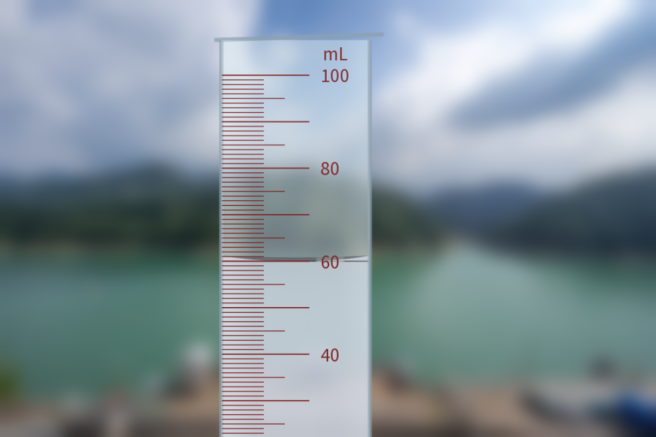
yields **60** mL
